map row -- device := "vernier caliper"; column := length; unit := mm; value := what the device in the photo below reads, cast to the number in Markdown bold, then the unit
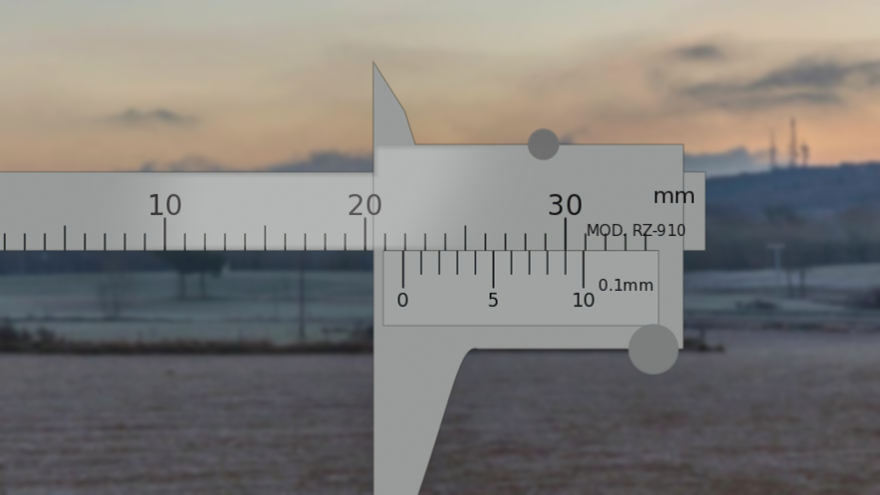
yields **21.9** mm
